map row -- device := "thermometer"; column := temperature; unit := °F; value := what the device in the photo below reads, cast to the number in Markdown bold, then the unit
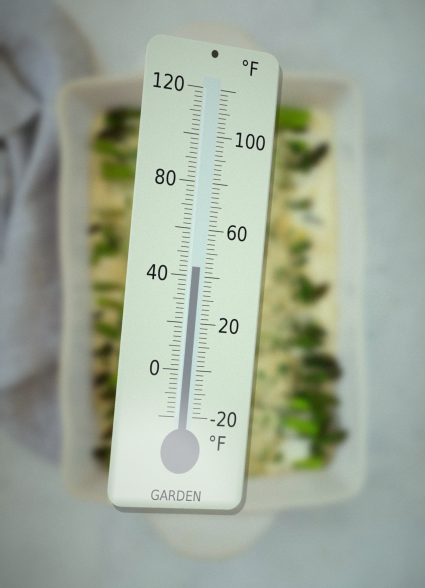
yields **44** °F
